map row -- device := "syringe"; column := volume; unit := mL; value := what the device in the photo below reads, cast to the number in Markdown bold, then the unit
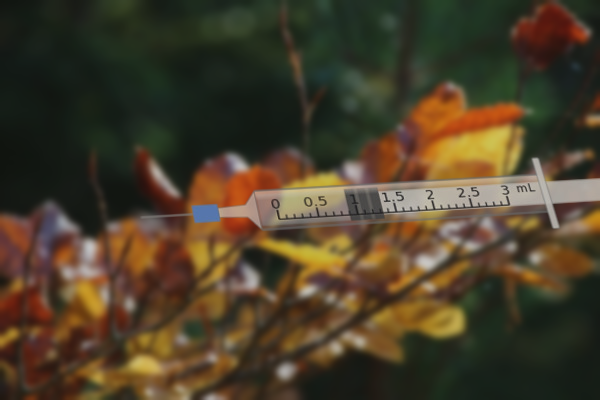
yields **0.9** mL
